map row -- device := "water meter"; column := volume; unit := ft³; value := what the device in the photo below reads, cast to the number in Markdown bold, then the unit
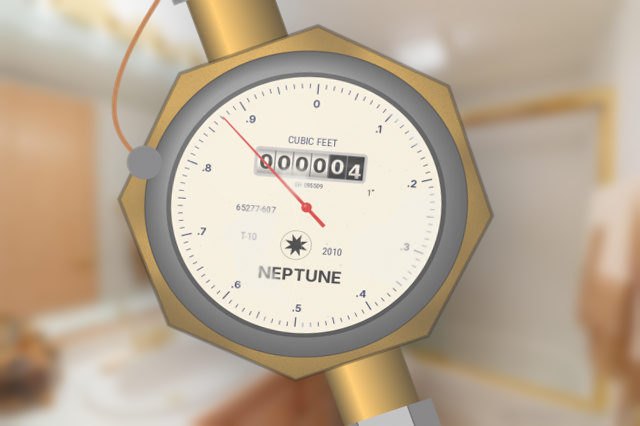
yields **3.87** ft³
